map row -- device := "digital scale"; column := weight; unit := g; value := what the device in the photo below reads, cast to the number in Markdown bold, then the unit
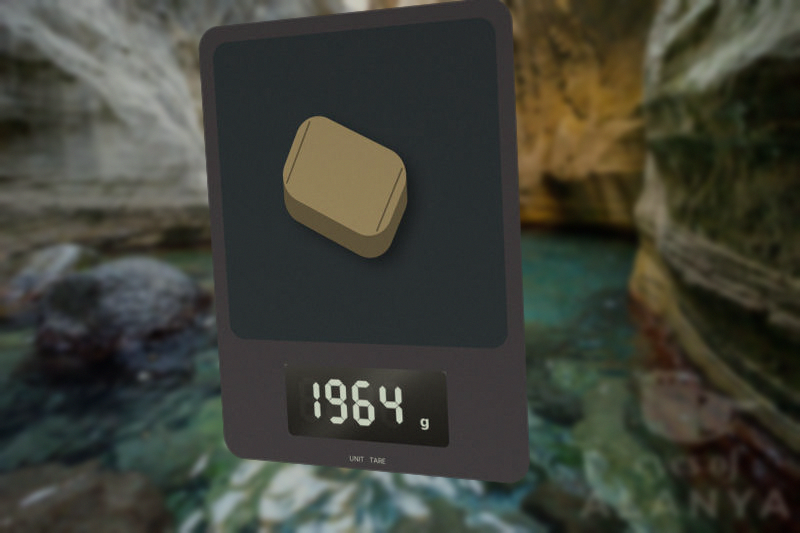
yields **1964** g
